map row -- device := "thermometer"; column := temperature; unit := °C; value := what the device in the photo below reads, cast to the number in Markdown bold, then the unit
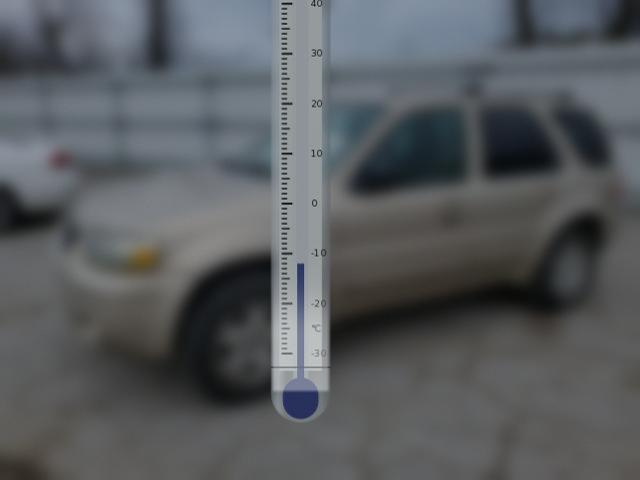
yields **-12** °C
